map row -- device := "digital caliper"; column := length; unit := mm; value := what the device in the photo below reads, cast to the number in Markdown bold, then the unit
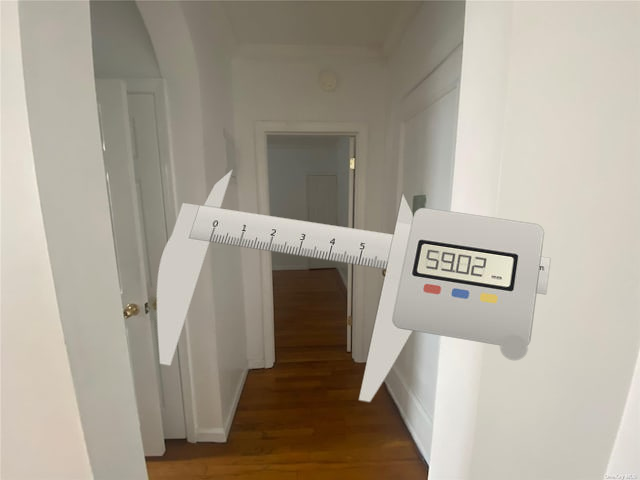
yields **59.02** mm
